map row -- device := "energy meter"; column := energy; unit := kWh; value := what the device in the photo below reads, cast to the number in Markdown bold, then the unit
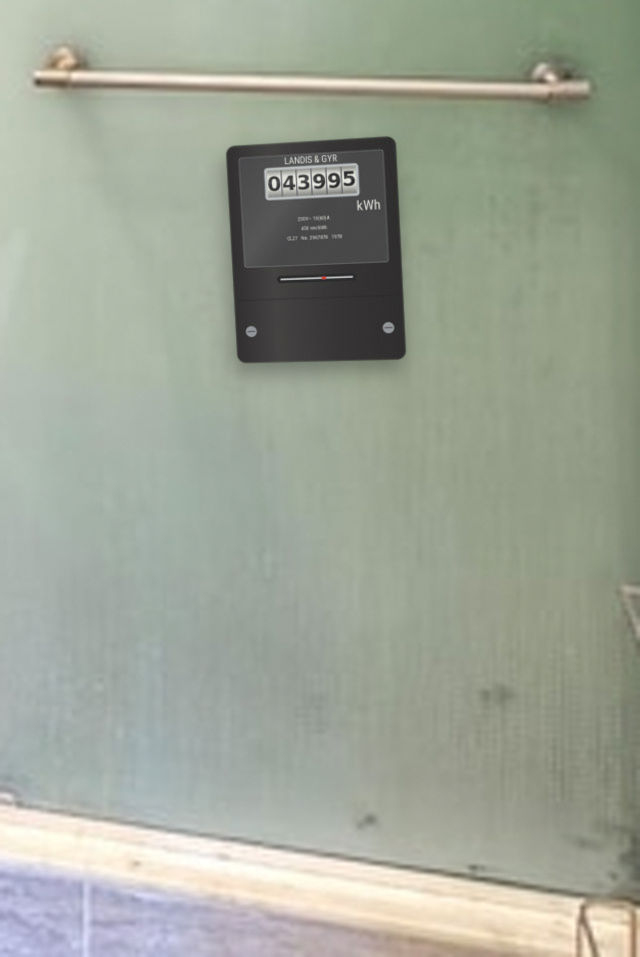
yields **43995** kWh
